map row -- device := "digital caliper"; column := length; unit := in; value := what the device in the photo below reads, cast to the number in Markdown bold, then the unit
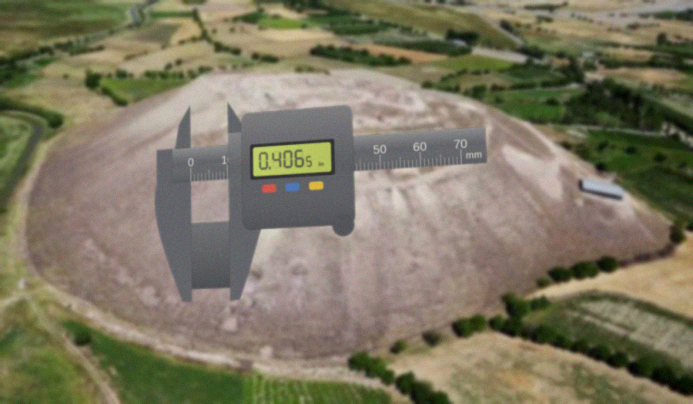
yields **0.4065** in
